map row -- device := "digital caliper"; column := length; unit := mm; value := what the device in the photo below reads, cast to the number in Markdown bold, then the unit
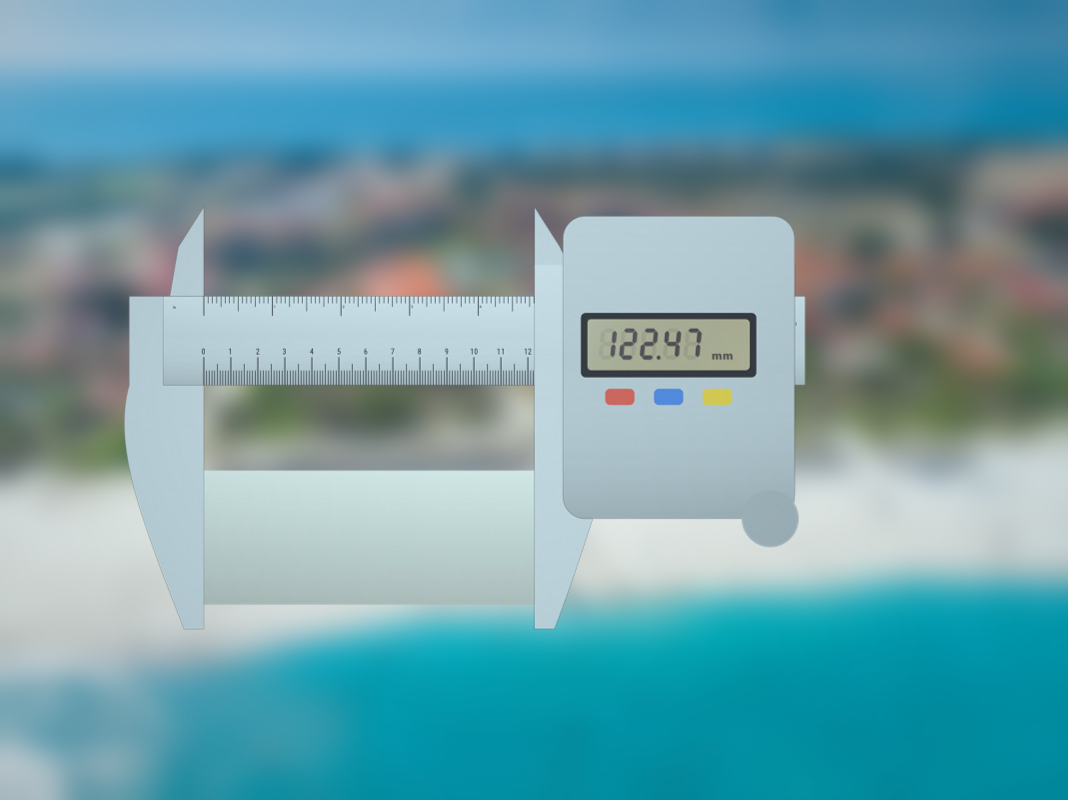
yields **122.47** mm
